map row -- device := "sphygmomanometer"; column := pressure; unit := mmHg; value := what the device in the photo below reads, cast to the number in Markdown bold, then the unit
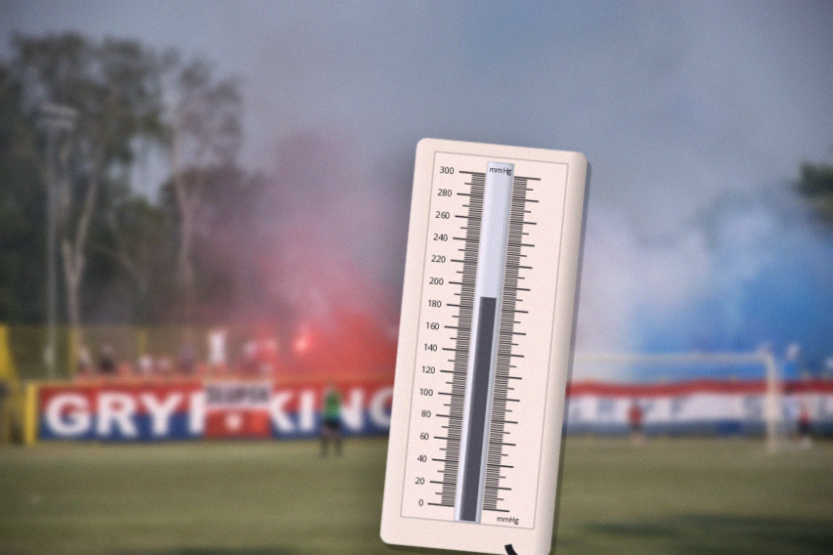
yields **190** mmHg
